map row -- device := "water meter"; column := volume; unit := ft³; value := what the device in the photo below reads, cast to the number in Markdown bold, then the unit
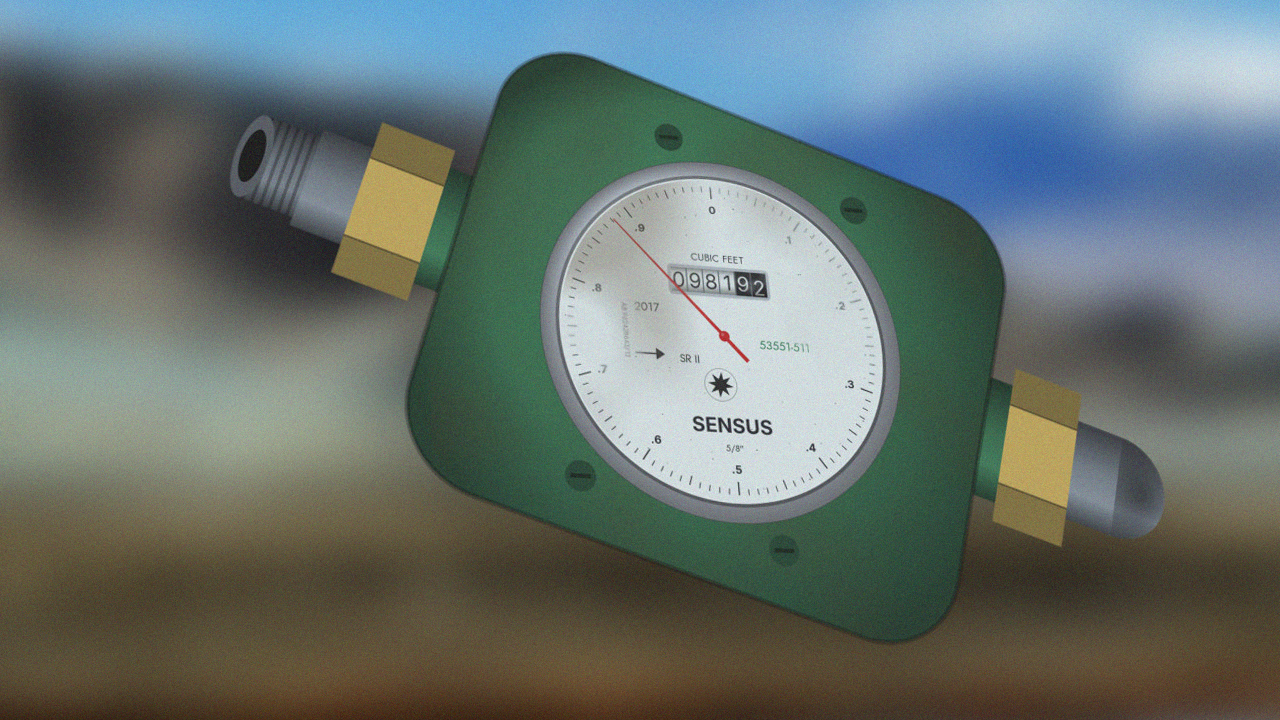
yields **98191.88** ft³
